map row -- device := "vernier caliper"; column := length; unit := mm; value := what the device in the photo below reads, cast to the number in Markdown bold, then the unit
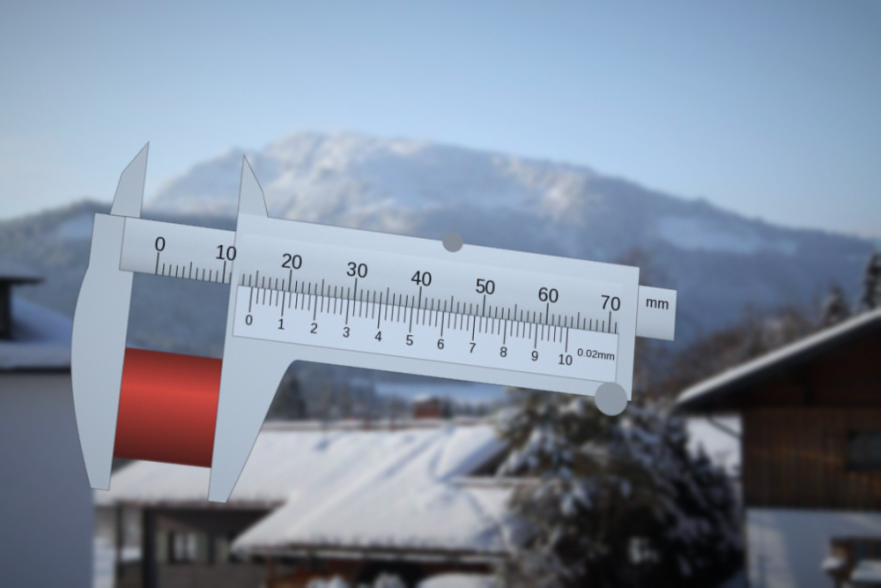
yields **14.4** mm
